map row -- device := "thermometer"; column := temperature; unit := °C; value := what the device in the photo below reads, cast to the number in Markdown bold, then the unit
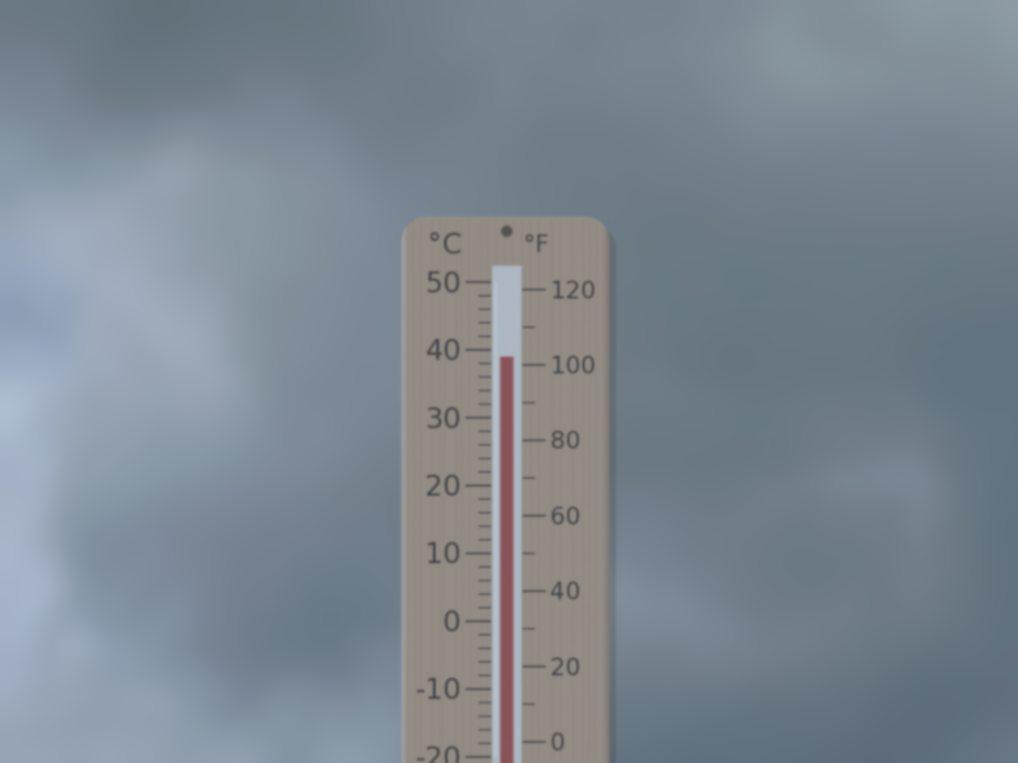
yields **39** °C
